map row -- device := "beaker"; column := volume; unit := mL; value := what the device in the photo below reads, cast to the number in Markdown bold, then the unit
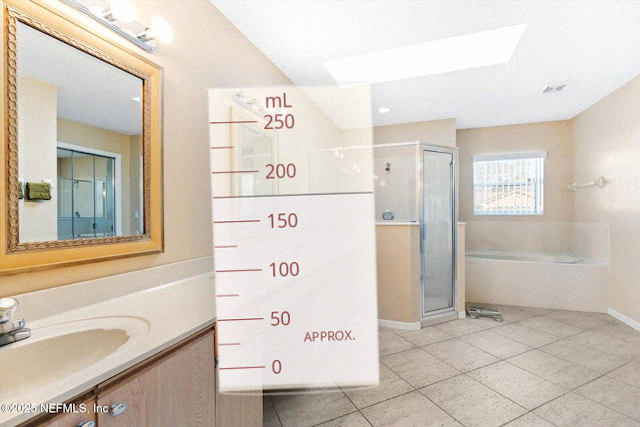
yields **175** mL
